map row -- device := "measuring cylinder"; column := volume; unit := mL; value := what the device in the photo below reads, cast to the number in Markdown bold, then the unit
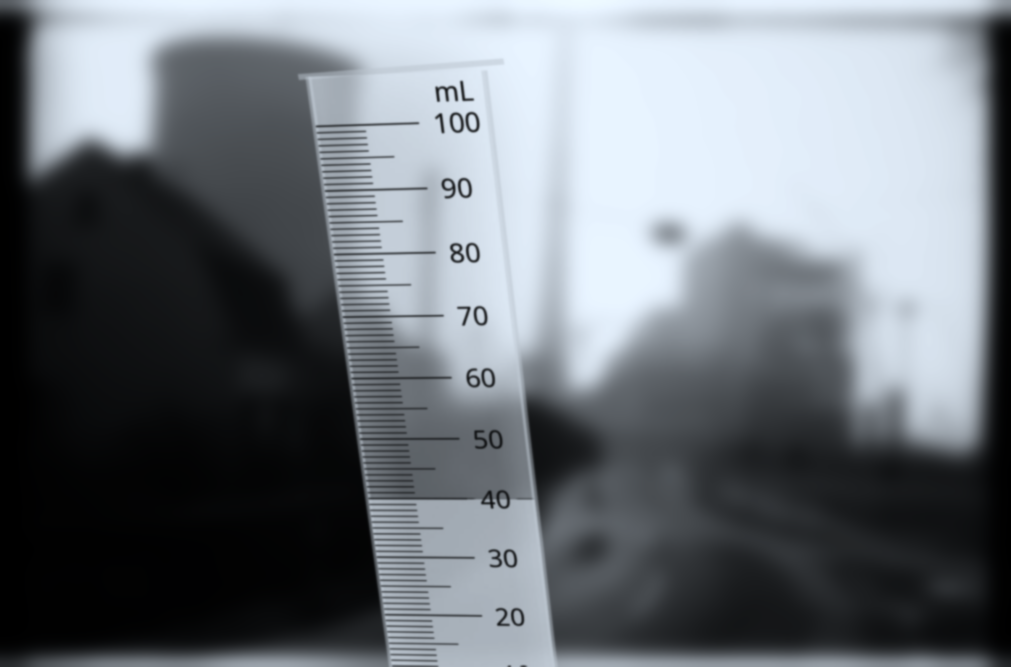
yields **40** mL
